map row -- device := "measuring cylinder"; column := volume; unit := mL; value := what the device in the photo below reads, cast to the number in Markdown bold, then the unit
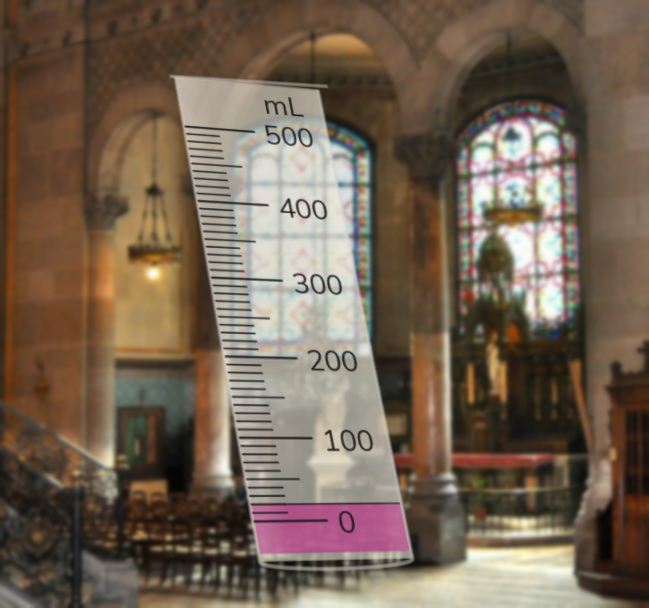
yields **20** mL
